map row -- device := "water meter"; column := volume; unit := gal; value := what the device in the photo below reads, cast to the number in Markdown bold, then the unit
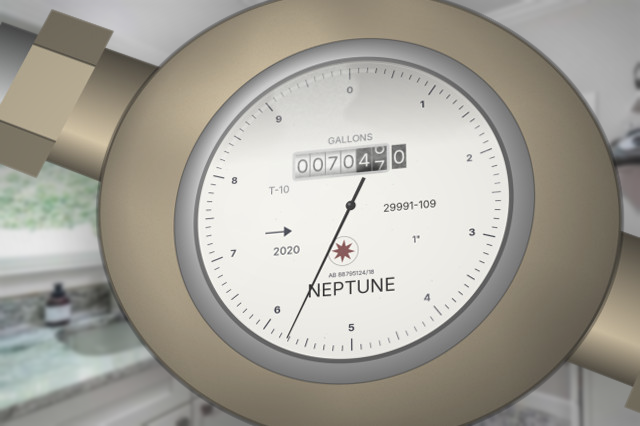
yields **70465.7** gal
